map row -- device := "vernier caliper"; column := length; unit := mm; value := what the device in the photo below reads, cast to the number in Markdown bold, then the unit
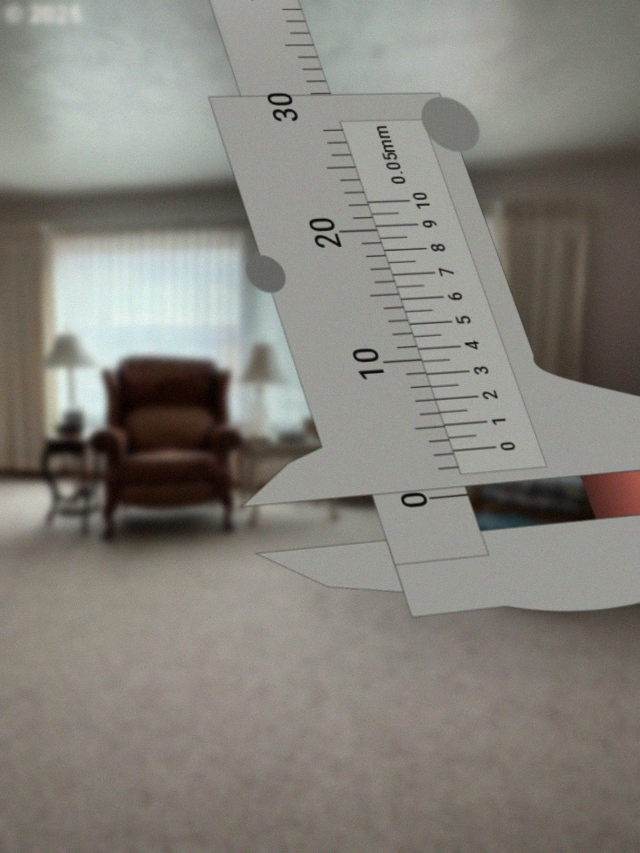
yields **3.2** mm
